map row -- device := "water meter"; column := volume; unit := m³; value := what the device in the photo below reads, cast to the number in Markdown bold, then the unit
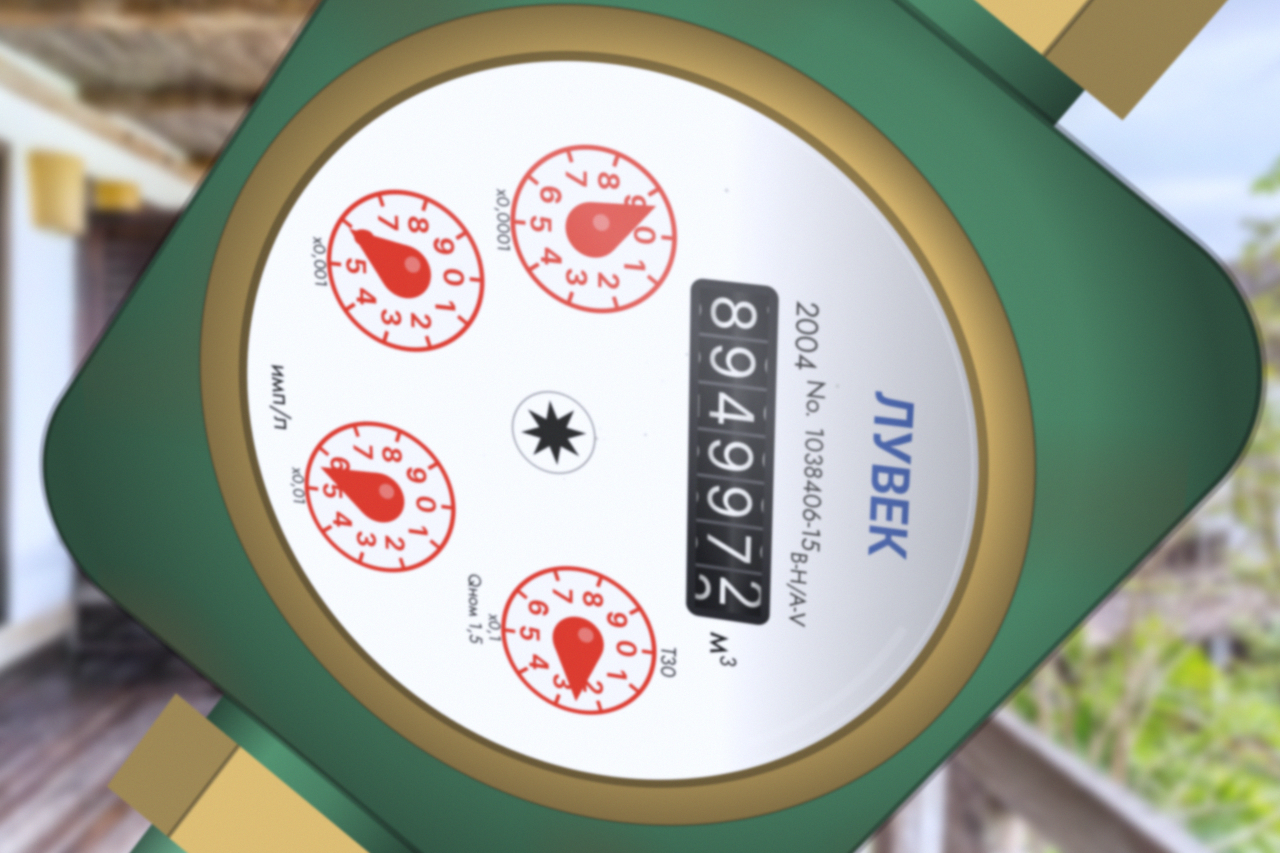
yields **8949972.2559** m³
